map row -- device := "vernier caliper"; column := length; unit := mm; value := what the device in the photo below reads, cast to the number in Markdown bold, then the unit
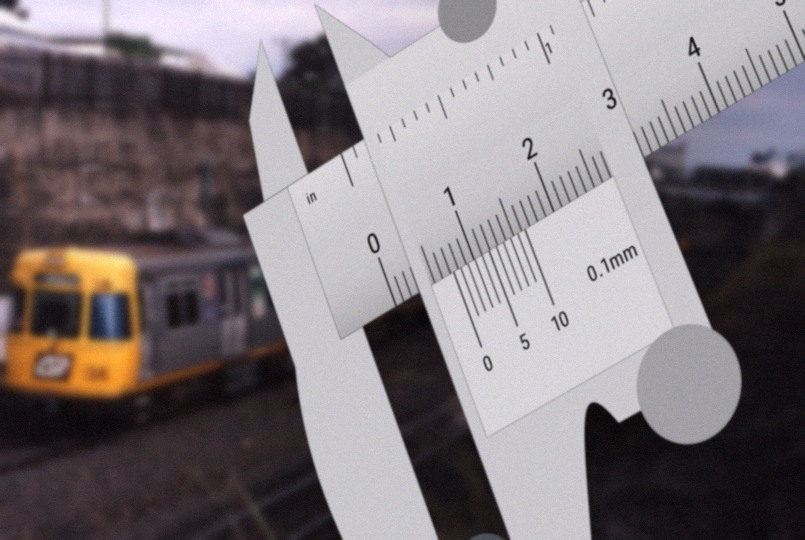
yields **7.4** mm
